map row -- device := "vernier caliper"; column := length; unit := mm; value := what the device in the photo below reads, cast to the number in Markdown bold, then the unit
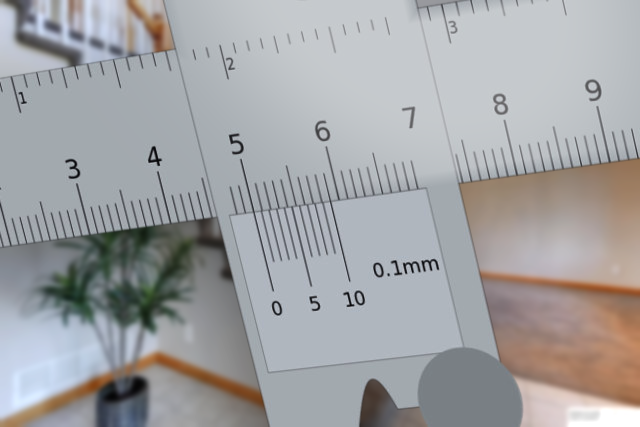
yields **50.0** mm
